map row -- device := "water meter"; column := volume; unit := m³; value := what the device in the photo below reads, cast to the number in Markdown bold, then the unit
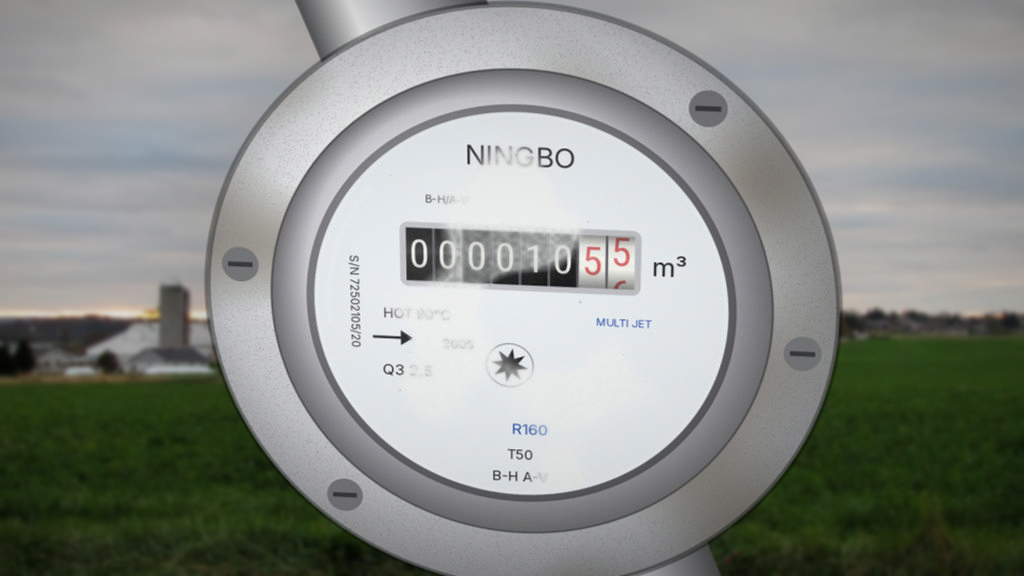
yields **10.55** m³
